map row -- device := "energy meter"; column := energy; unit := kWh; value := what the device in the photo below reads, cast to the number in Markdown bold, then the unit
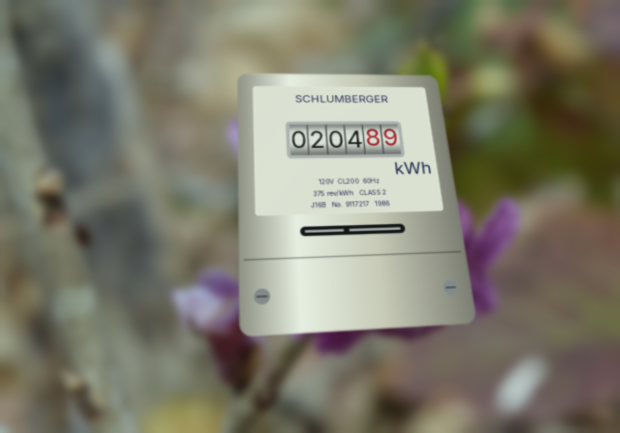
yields **204.89** kWh
